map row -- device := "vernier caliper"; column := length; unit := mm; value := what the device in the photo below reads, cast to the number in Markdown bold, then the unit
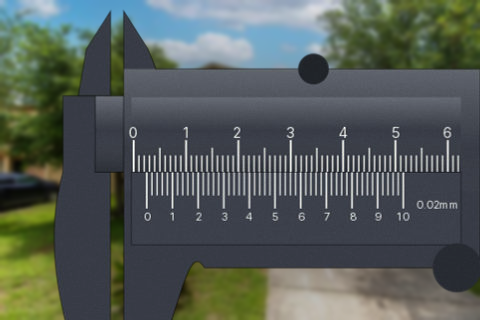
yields **2.5** mm
